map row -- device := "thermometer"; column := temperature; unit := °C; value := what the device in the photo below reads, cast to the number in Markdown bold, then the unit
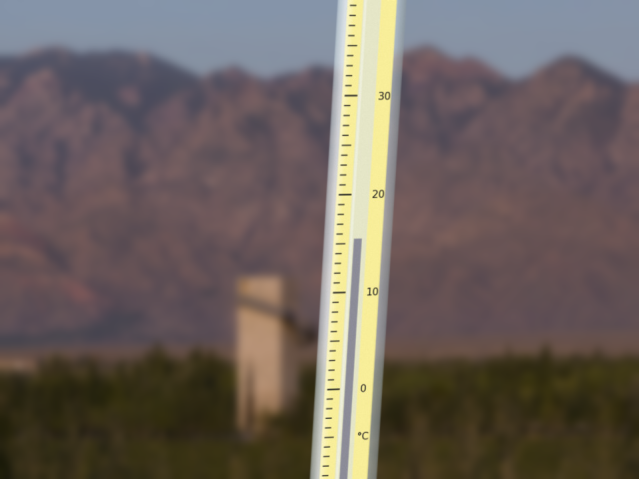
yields **15.5** °C
